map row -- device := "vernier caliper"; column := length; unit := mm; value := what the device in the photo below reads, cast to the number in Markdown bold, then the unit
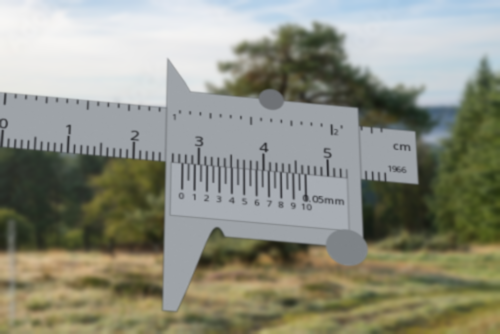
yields **27.5** mm
